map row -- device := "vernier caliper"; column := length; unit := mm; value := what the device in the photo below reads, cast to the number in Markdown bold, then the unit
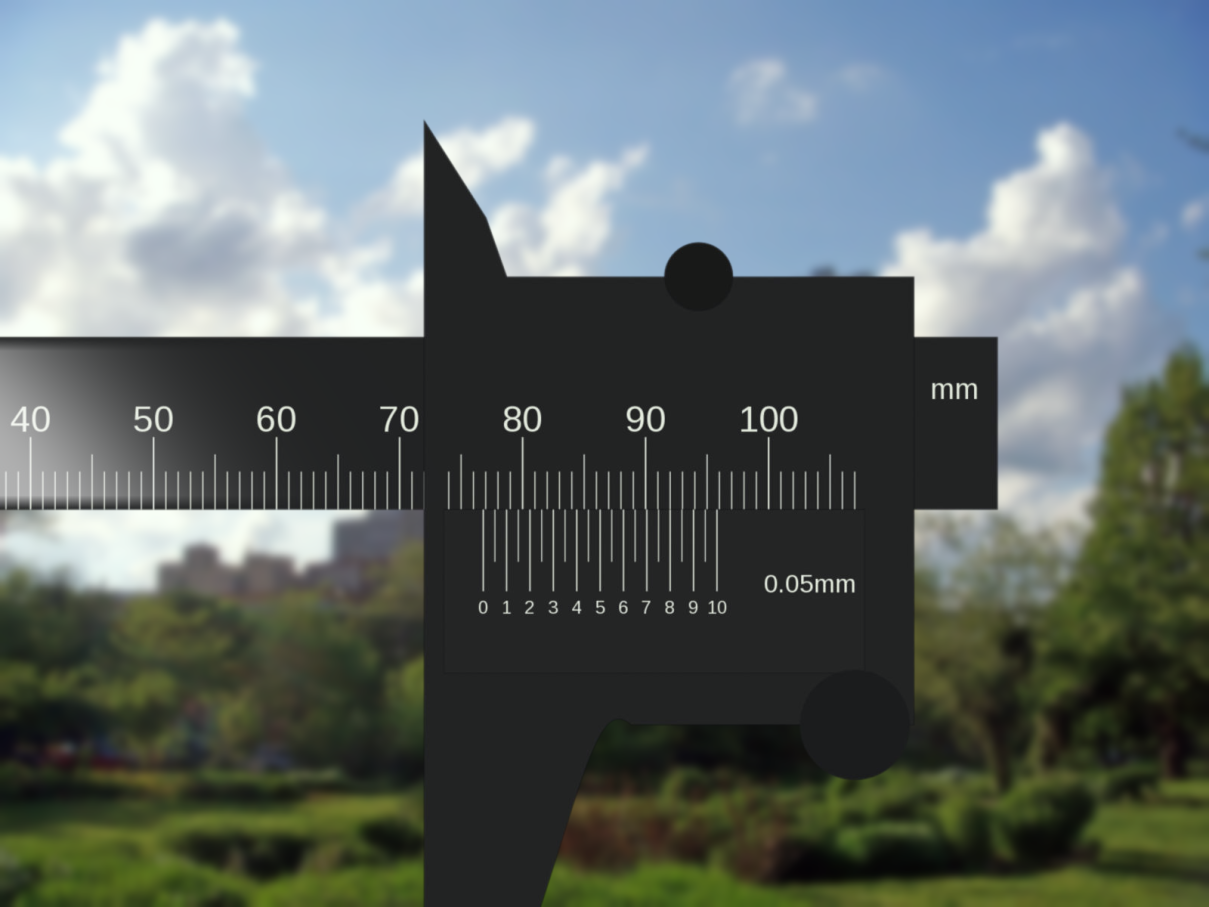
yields **76.8** mm
